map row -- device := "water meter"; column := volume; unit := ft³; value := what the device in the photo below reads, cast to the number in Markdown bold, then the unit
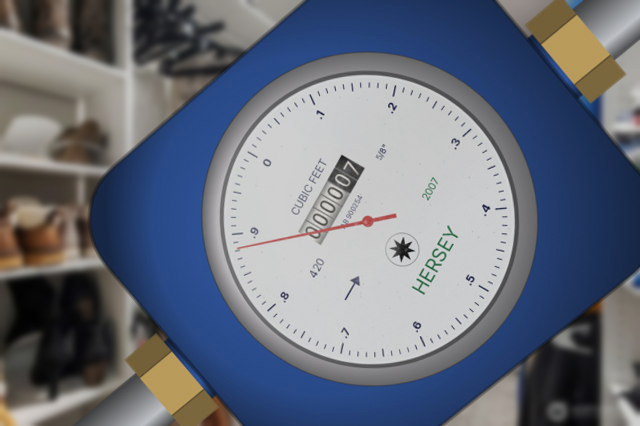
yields **6.88** ft³
